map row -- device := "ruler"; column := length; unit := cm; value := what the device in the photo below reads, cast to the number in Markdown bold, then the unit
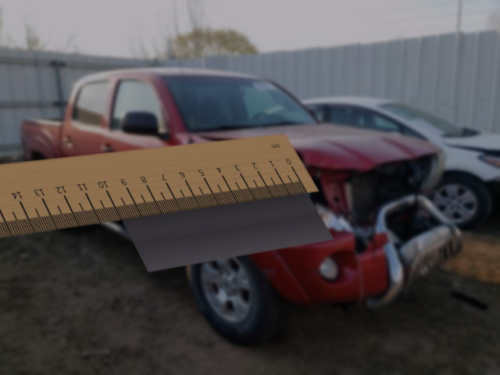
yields **10** cm
